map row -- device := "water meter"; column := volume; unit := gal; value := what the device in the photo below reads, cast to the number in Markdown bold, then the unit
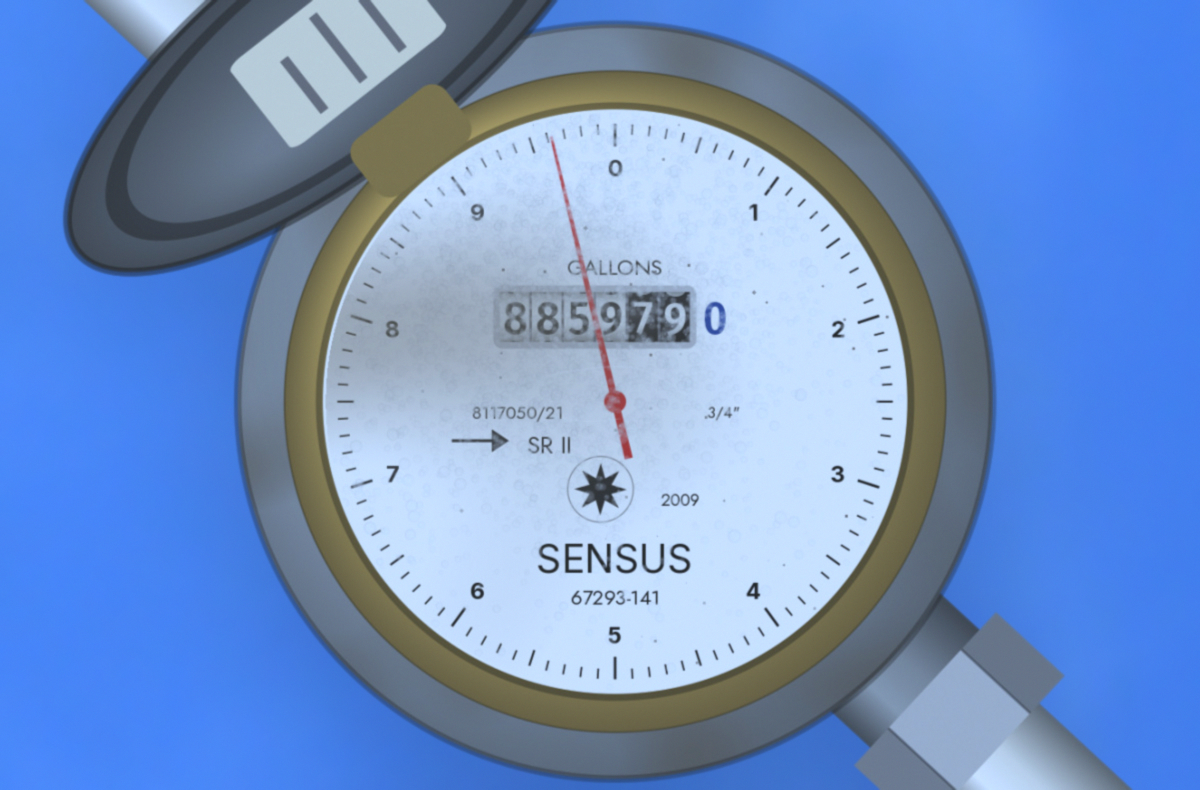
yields **8859789.6** gal
